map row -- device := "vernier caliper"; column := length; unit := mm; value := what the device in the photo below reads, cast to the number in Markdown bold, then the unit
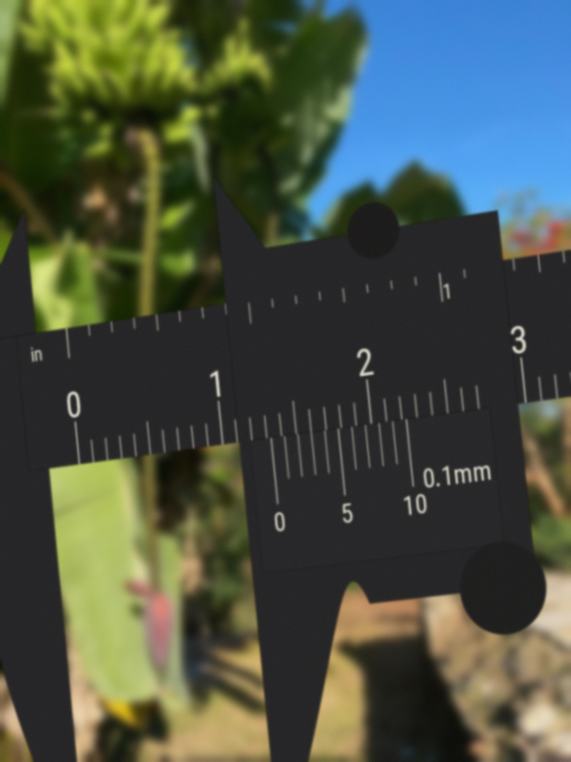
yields **13.3** mm
